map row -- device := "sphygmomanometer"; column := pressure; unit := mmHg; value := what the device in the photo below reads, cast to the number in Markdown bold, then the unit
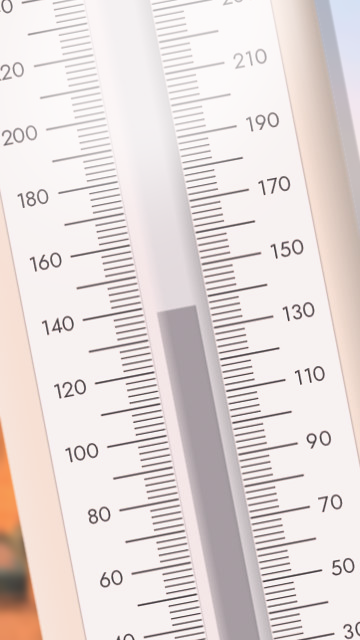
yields **138** mmHg
